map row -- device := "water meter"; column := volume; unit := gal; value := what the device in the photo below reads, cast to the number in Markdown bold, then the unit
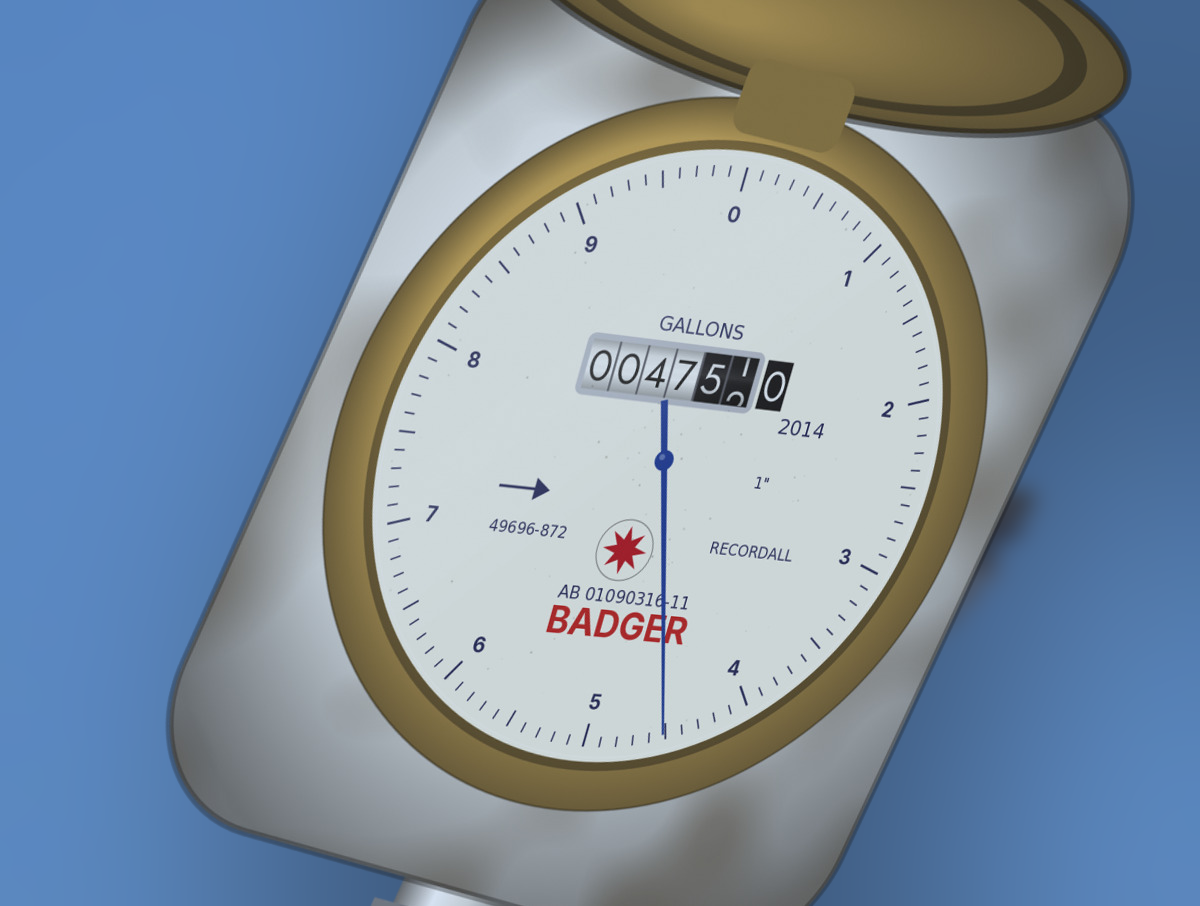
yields **47514.5** gal
